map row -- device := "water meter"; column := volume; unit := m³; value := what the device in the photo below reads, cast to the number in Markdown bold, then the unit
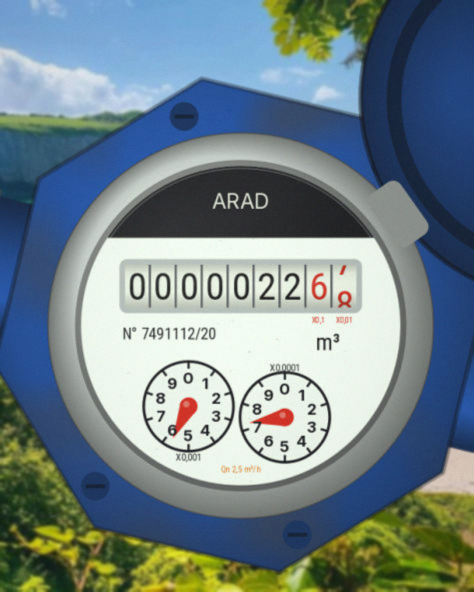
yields **22.6757** m³
